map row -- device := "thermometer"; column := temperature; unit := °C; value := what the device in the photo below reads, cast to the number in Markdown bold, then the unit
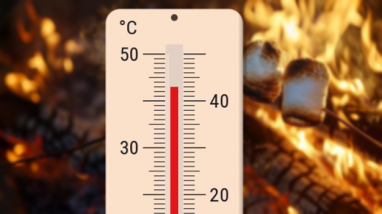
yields **43** °C
